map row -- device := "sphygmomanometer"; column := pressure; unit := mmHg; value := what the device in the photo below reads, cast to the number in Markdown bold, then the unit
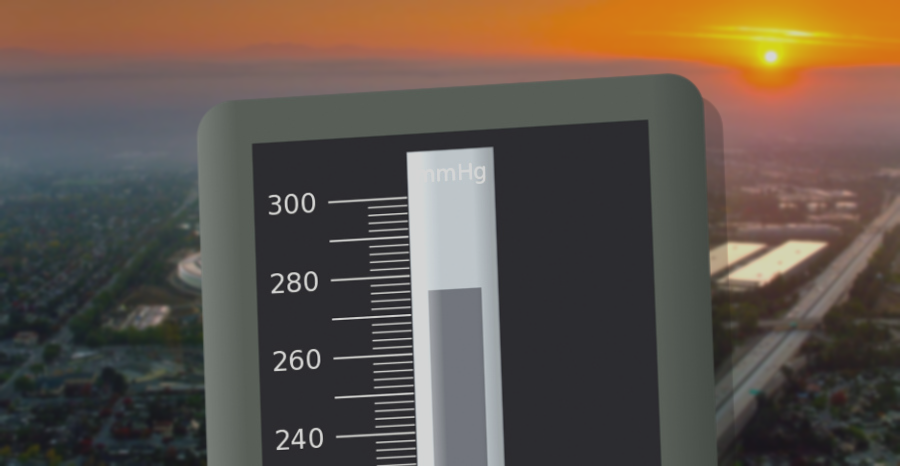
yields **276** mmHg
